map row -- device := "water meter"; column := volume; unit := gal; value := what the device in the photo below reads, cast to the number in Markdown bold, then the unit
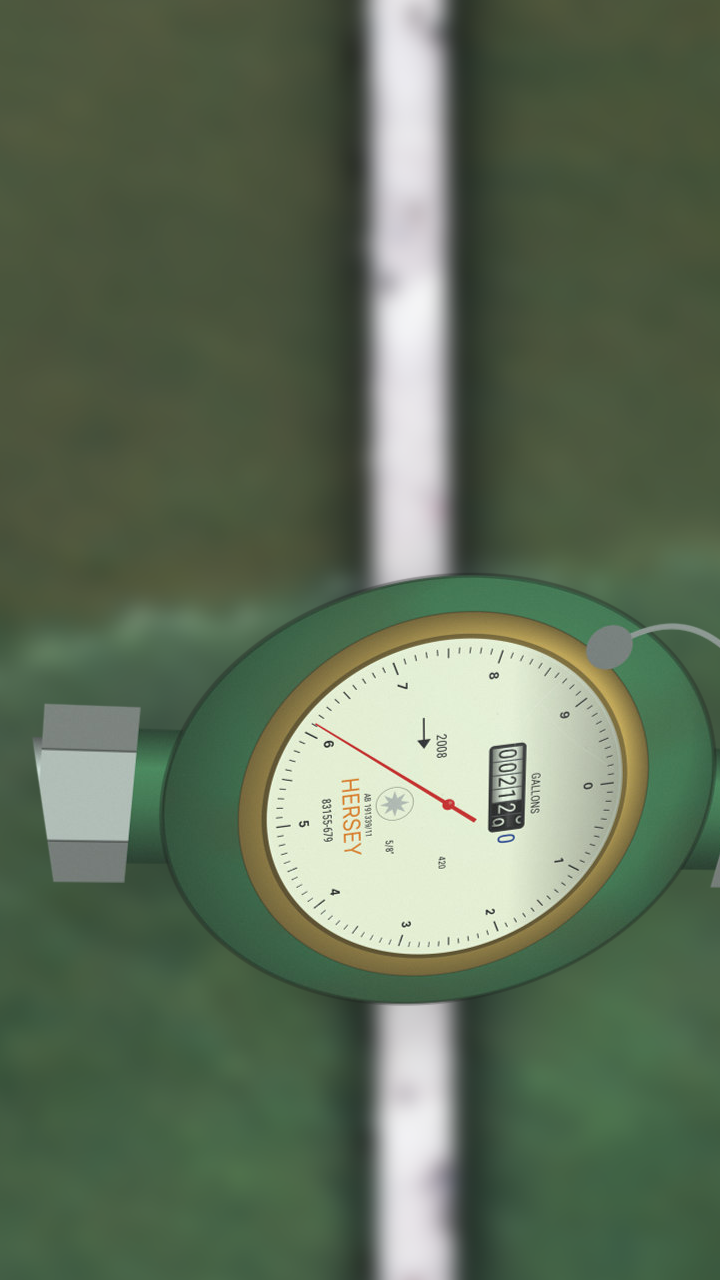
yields **21286.1** gal
